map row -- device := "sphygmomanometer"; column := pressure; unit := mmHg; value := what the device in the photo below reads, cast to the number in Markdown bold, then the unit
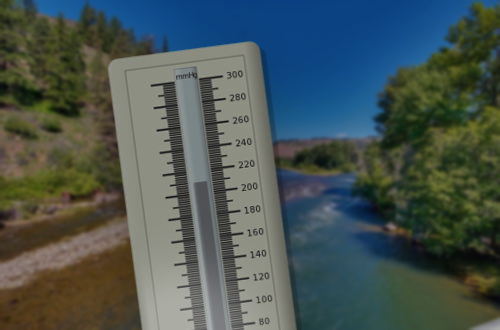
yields **210** mmHg
